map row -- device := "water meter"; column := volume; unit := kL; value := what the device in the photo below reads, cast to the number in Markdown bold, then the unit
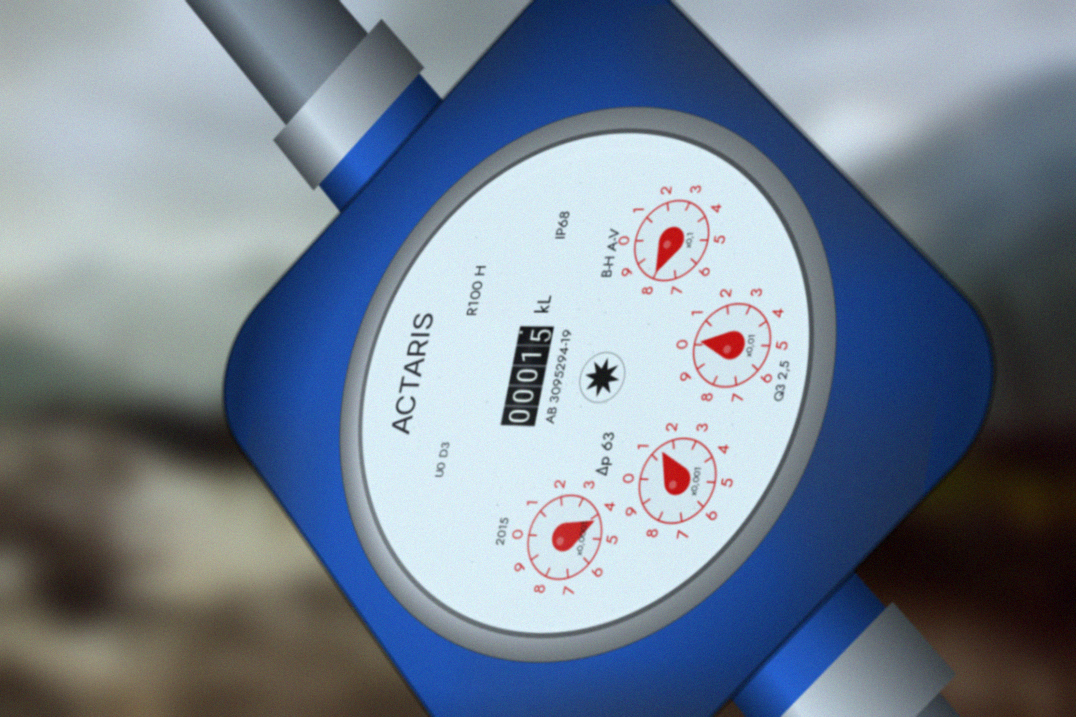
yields **14.8014** kL
